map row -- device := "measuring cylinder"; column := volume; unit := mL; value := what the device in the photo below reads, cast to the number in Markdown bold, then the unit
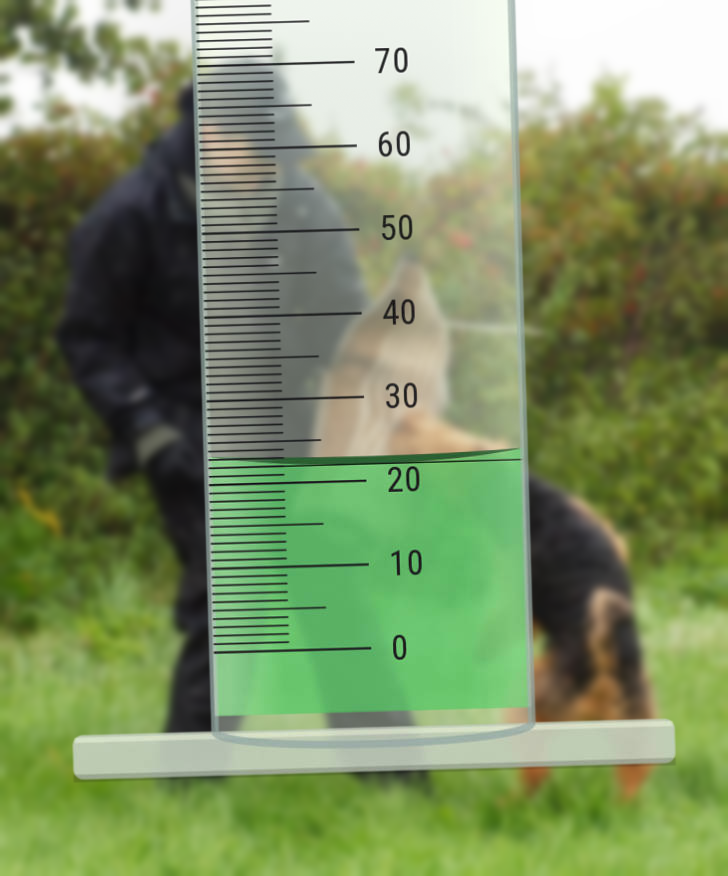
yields **22** mL
